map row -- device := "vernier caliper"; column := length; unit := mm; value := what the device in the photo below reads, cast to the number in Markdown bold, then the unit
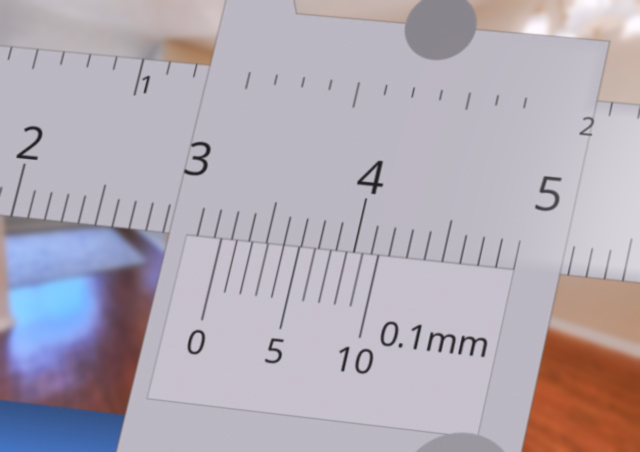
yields **32.4** mm
